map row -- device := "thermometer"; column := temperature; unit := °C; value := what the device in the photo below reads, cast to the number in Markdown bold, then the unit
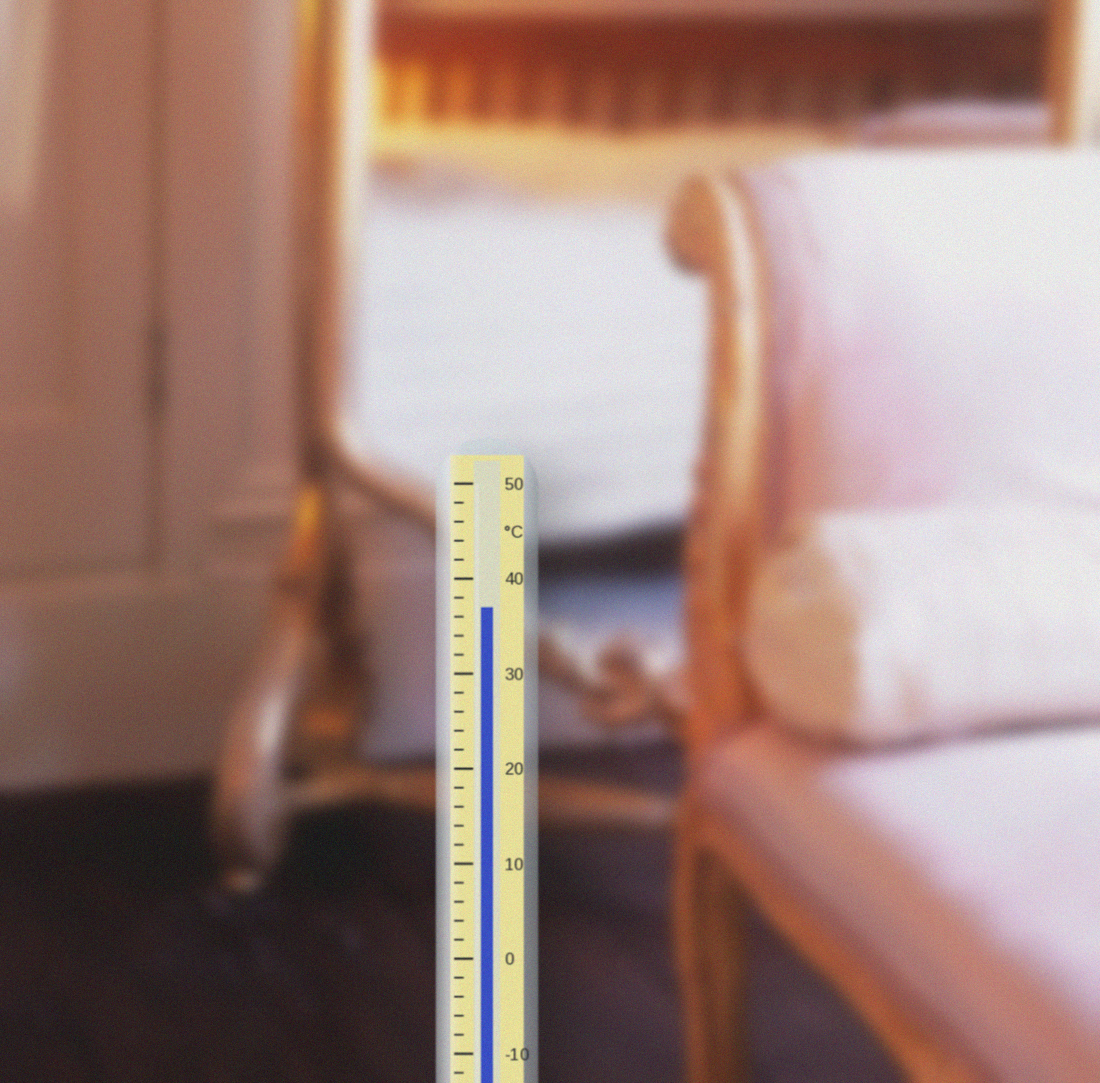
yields **37** °C
